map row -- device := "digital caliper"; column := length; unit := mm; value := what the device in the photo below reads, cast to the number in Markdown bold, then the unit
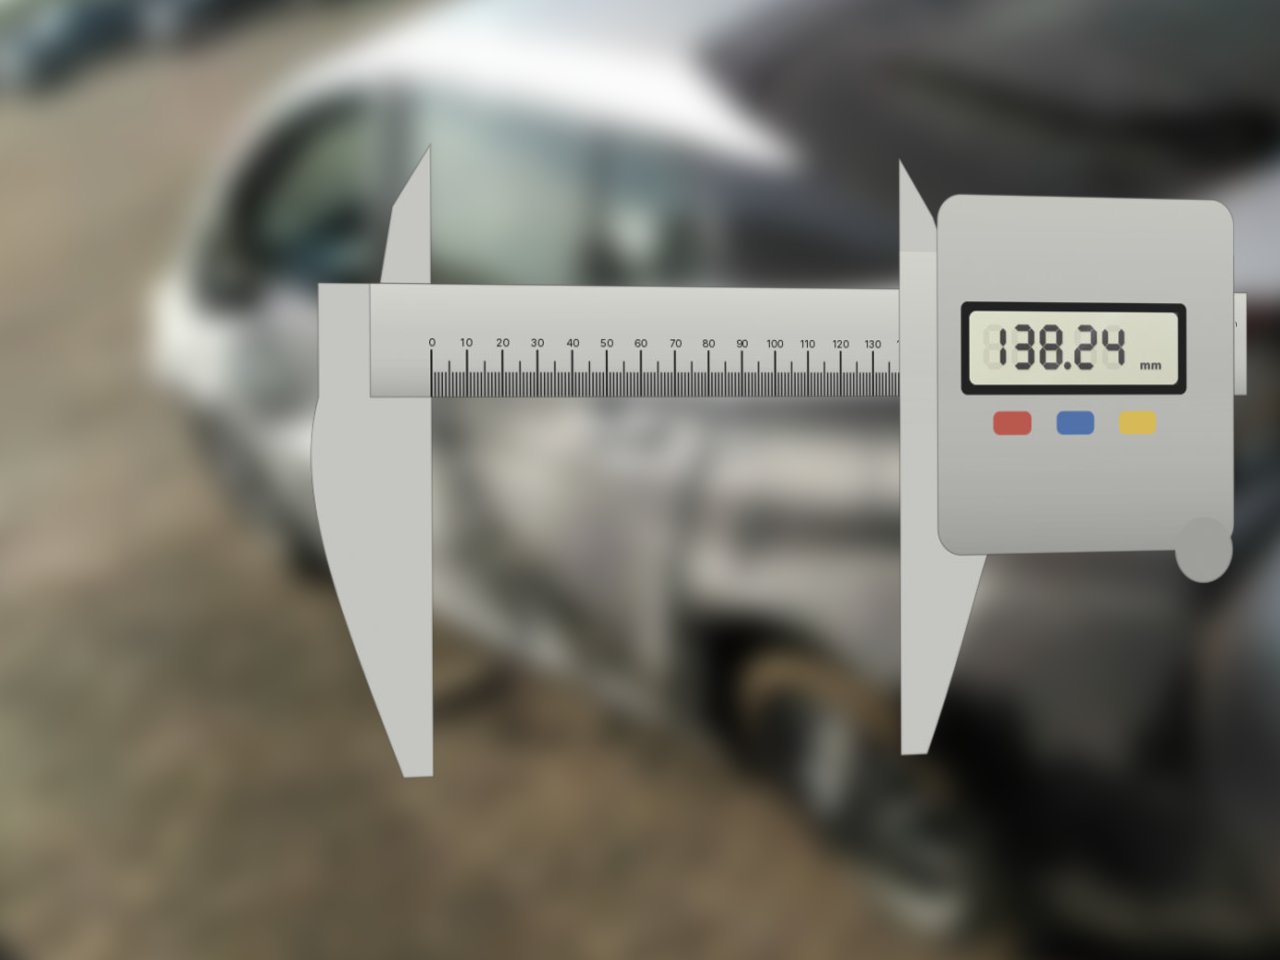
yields **138.24** mm
